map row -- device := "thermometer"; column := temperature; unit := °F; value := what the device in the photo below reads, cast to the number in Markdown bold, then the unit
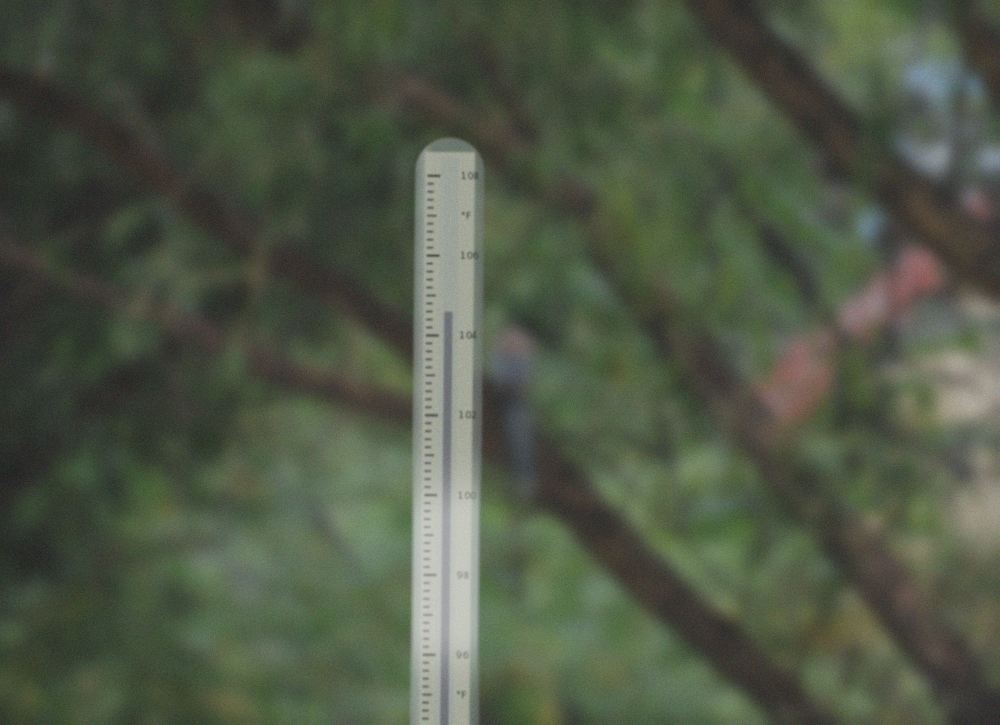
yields **104.6** °F
